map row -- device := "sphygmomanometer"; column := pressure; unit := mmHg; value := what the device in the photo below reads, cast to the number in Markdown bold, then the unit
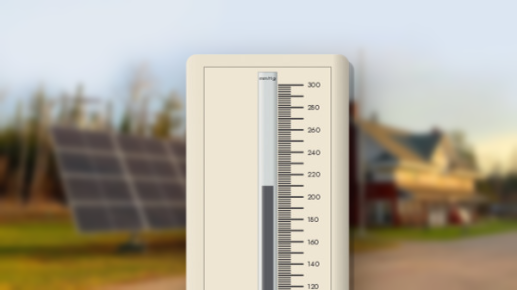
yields **210** mmHg
